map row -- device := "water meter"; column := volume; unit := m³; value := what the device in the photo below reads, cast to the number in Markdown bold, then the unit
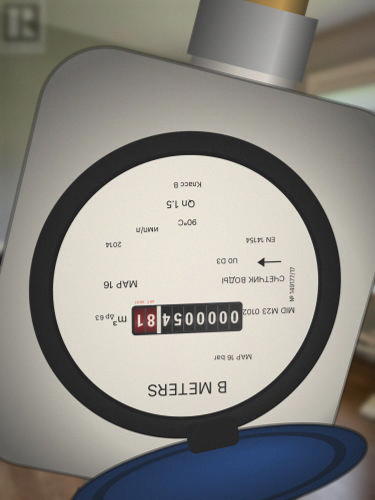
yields **54.81** m³
